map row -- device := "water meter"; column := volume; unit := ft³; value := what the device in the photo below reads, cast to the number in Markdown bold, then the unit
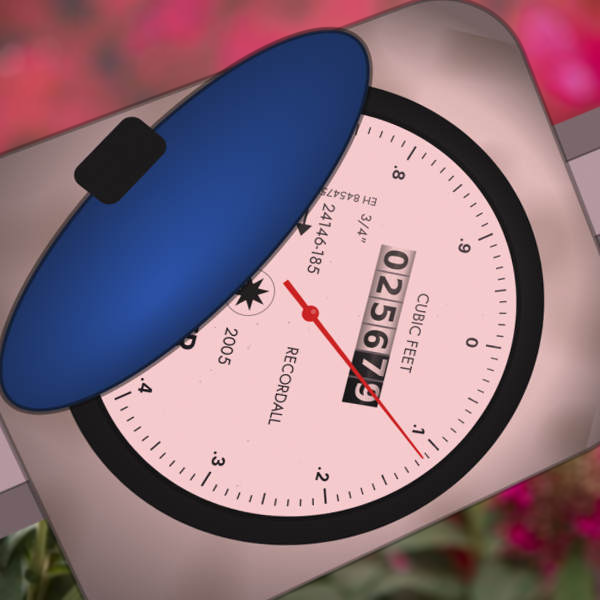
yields **25679.11** ft³
